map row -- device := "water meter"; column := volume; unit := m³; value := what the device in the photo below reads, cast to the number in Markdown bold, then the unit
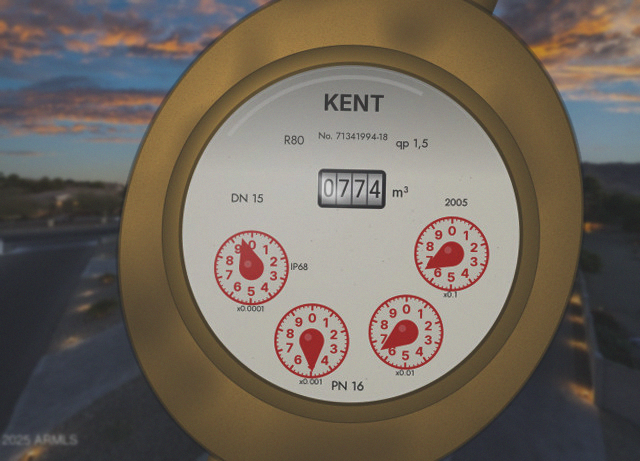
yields **774.6649** m³
